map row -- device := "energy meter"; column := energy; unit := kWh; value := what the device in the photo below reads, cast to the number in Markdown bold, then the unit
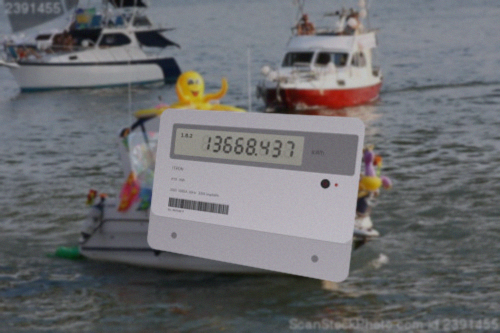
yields **13668.437** kWh
